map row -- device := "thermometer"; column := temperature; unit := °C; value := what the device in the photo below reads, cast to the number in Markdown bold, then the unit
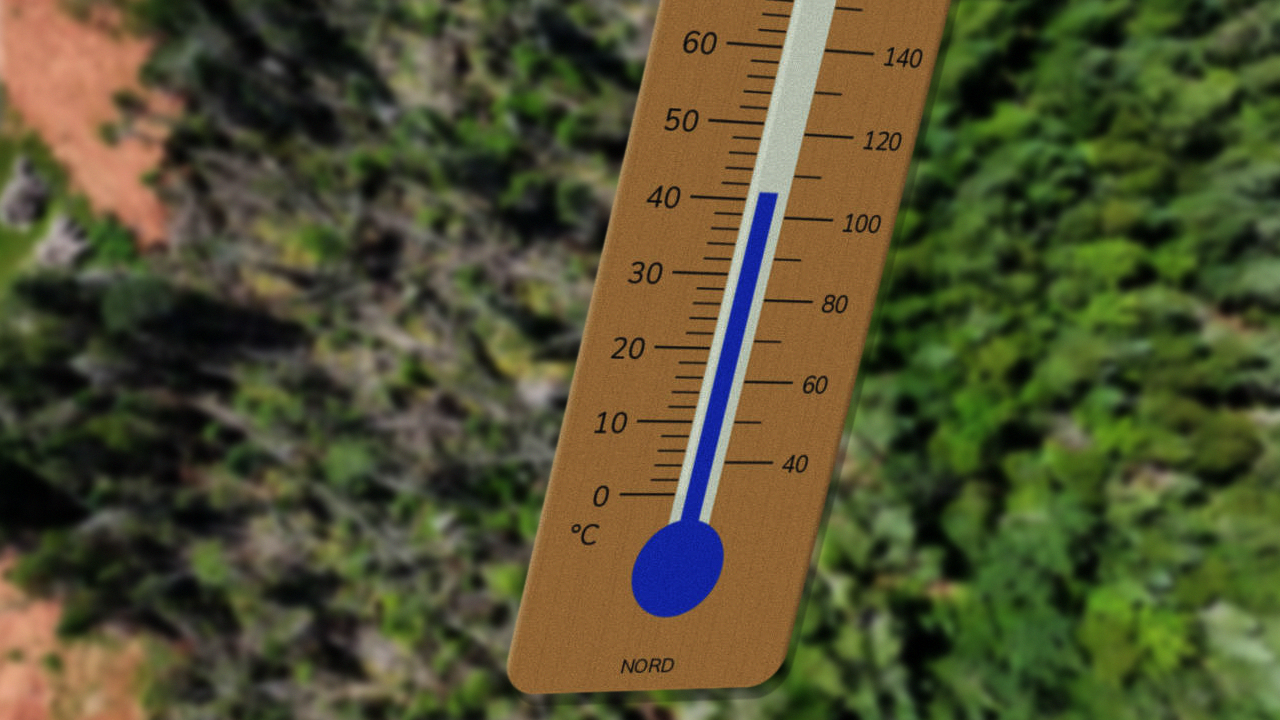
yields **41** °C
